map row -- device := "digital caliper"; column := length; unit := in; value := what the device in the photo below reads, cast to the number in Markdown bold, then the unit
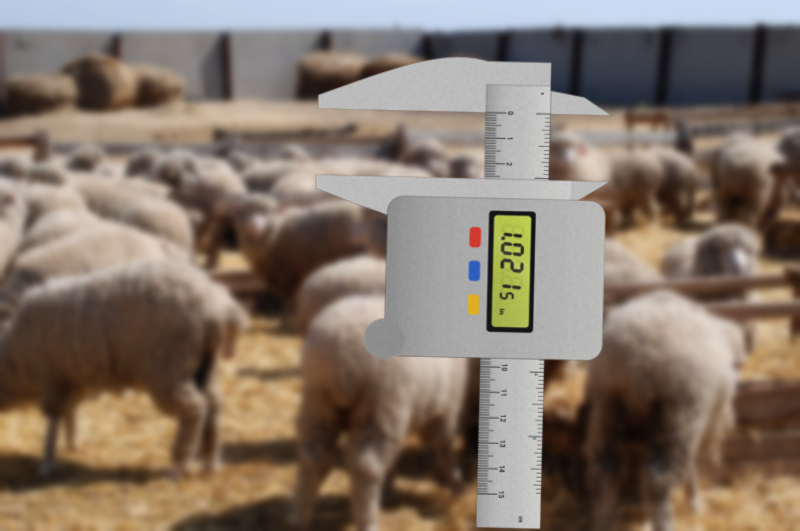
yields **1.0215** in
